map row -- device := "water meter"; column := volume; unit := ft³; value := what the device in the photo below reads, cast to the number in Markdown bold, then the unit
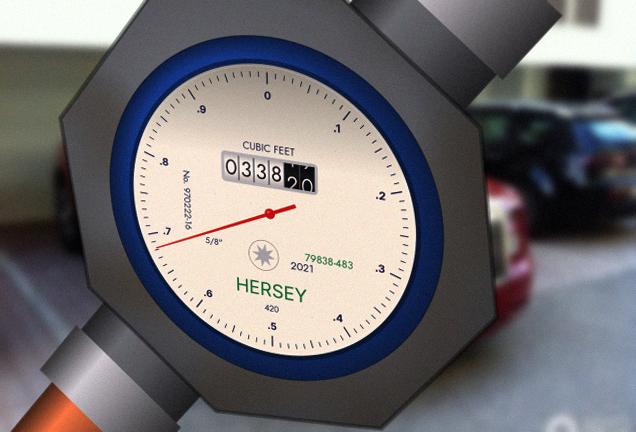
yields **33819.68** ft³
